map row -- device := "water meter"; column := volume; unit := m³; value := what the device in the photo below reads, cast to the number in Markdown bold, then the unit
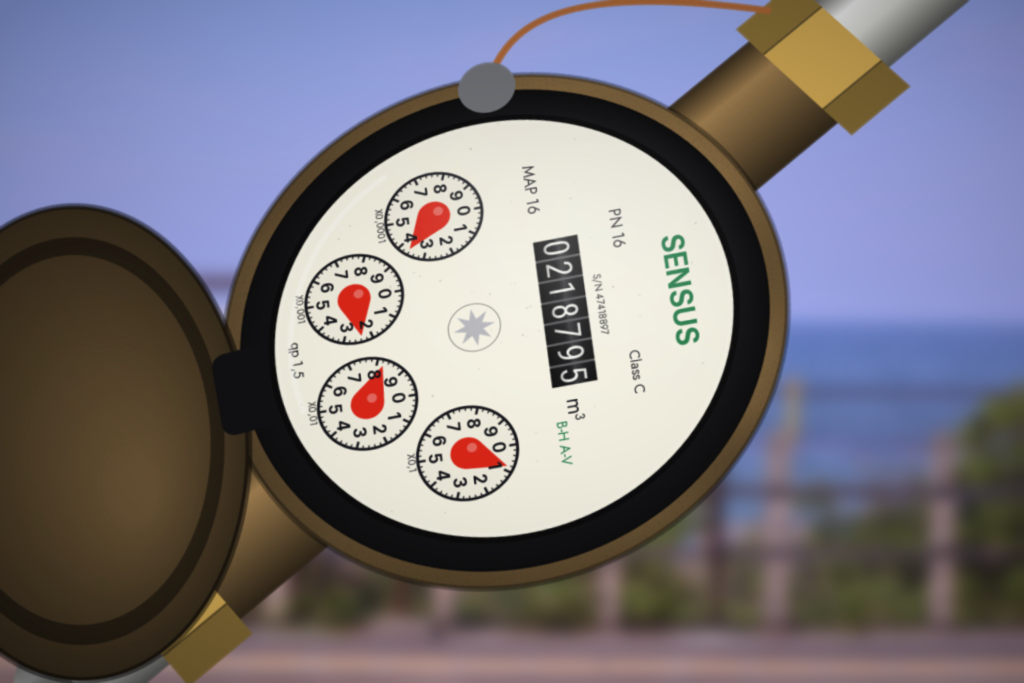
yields **218795.0823** m³
